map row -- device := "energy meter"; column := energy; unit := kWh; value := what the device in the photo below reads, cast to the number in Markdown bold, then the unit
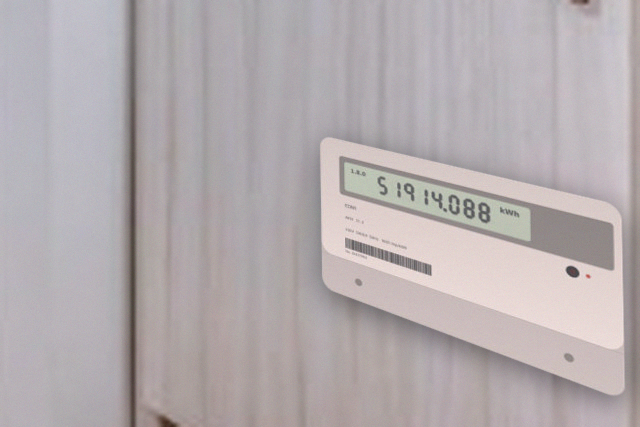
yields **51914.088** kWh
